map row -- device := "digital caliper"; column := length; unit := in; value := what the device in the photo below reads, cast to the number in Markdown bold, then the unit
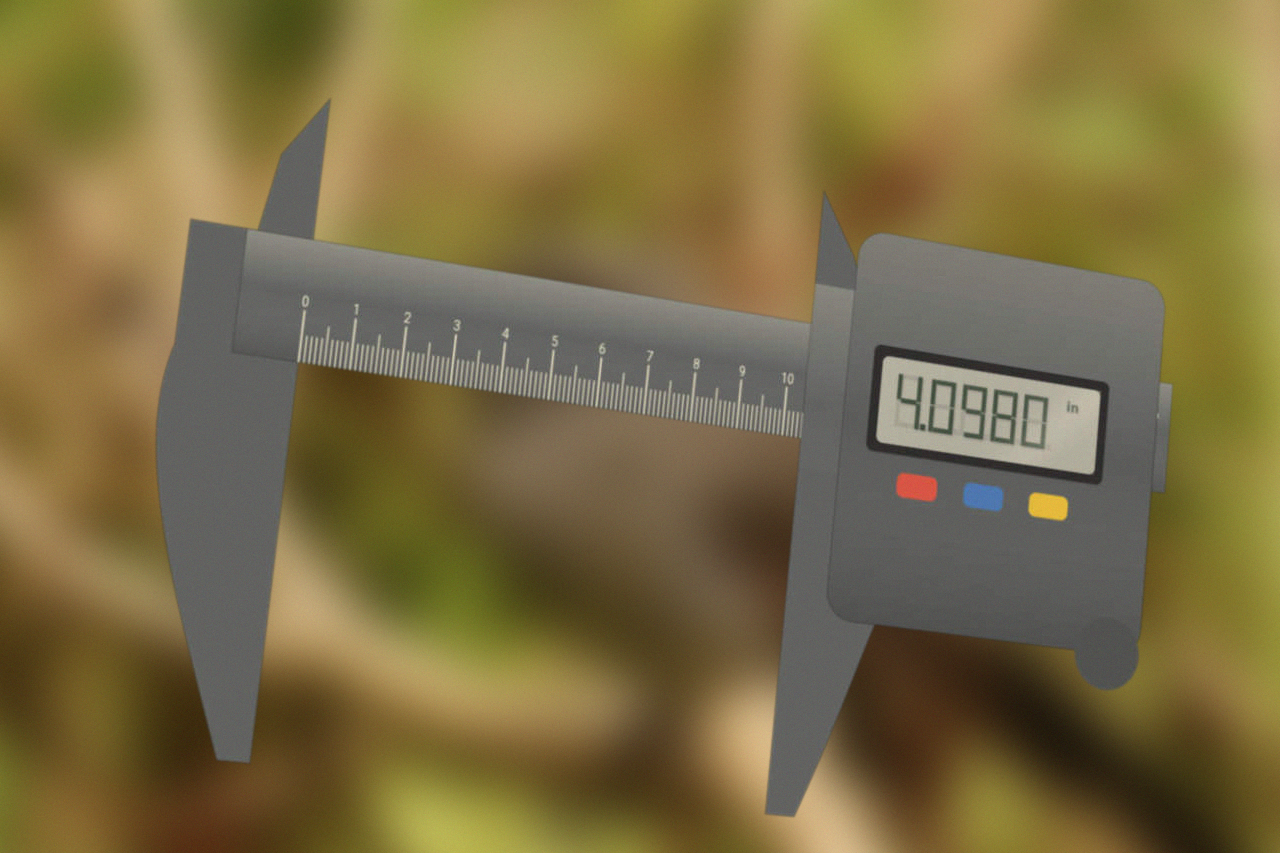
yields **4.0980** in
